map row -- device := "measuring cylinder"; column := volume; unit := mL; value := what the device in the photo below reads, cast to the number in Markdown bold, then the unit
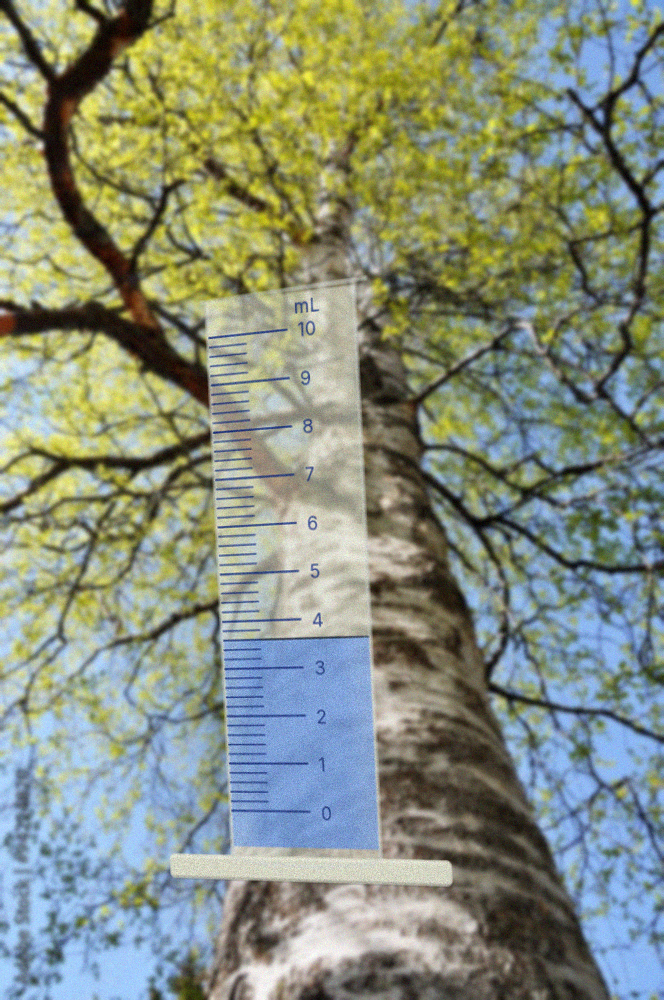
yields **3.6** mL
